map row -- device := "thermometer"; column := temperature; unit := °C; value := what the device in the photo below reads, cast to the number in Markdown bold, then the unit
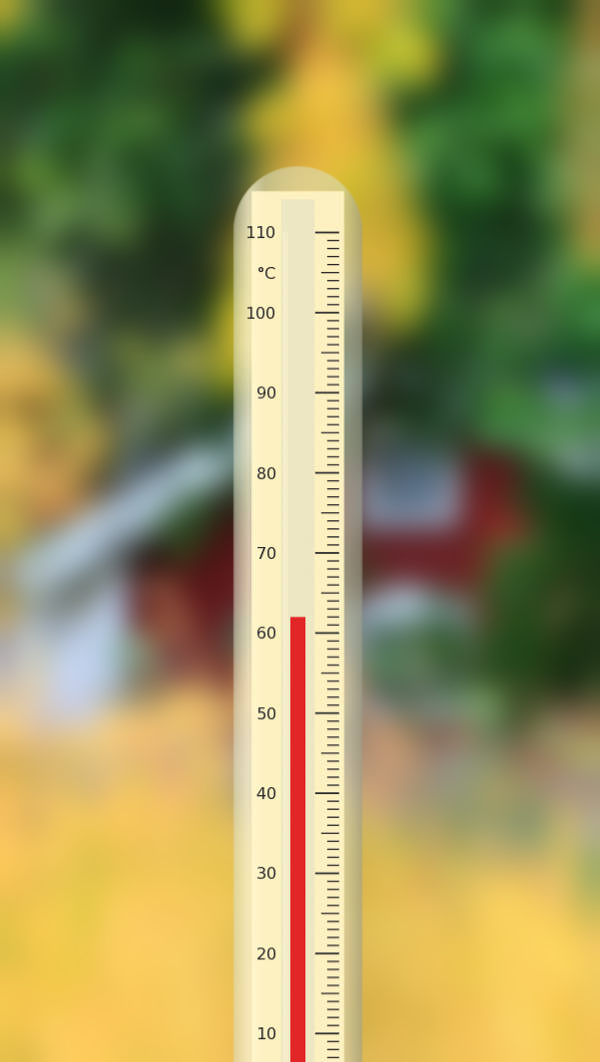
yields **62** °C
